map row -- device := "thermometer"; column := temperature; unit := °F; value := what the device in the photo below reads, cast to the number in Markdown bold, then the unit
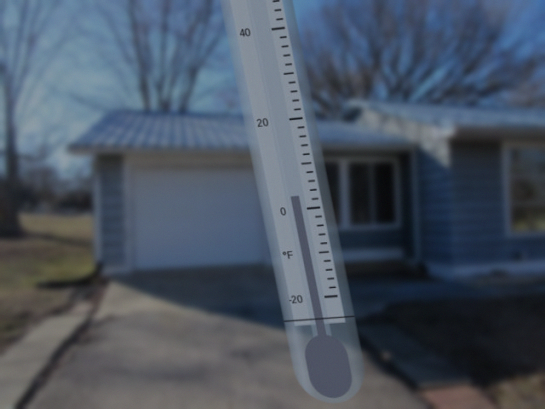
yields **3** °F
